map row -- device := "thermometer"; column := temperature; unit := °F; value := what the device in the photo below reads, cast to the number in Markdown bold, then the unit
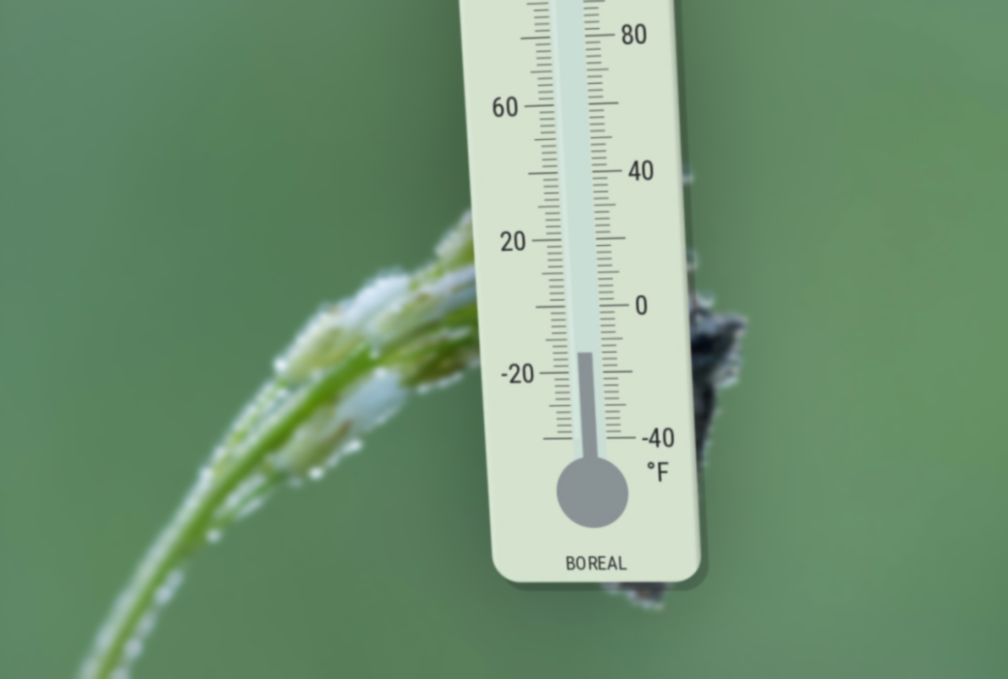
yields **-14** °F
